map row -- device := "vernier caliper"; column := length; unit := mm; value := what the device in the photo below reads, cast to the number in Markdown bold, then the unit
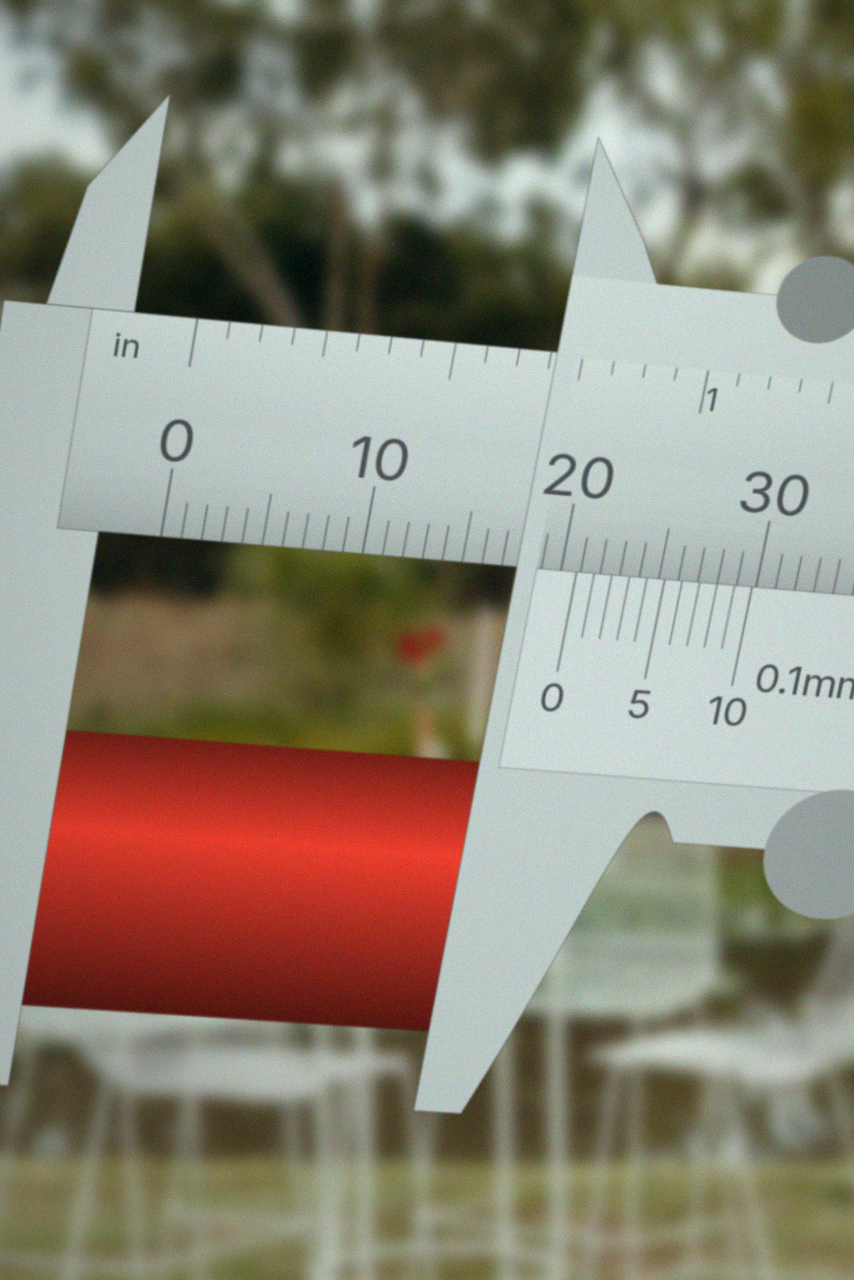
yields **20.8** mm
